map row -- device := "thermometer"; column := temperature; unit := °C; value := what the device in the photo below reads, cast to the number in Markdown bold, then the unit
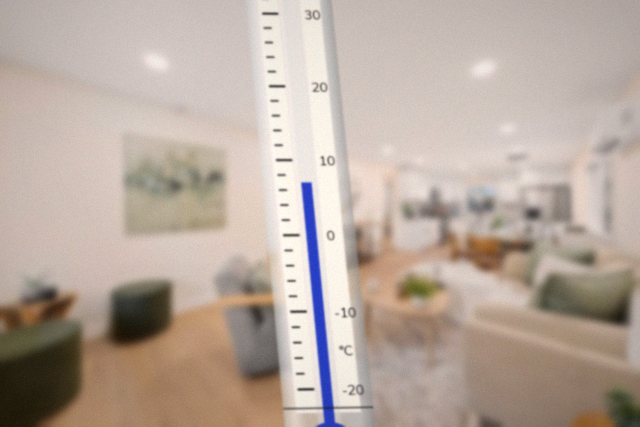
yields **7** °C
